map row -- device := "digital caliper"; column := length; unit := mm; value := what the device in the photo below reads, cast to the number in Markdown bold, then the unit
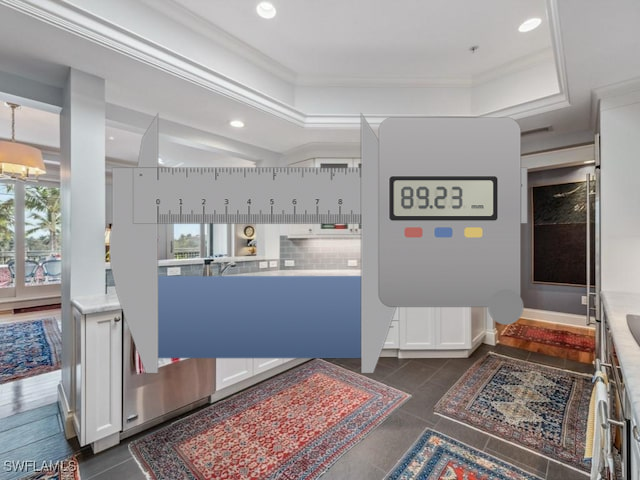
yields **89.23** mm
